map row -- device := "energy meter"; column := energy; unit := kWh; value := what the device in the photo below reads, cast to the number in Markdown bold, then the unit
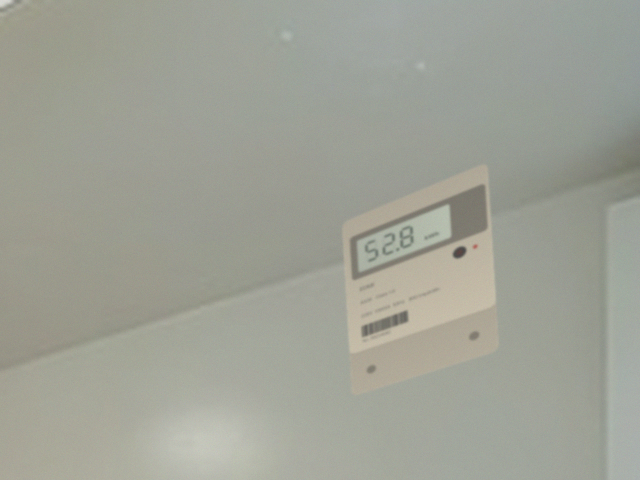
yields **52.8** kWh
